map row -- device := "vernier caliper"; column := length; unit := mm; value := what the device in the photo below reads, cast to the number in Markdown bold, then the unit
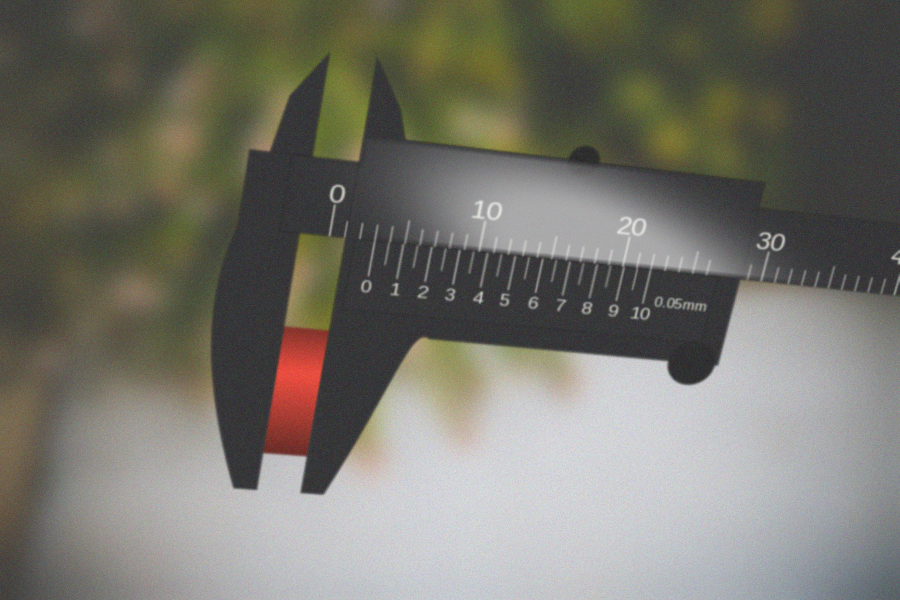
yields **3.0** mm
